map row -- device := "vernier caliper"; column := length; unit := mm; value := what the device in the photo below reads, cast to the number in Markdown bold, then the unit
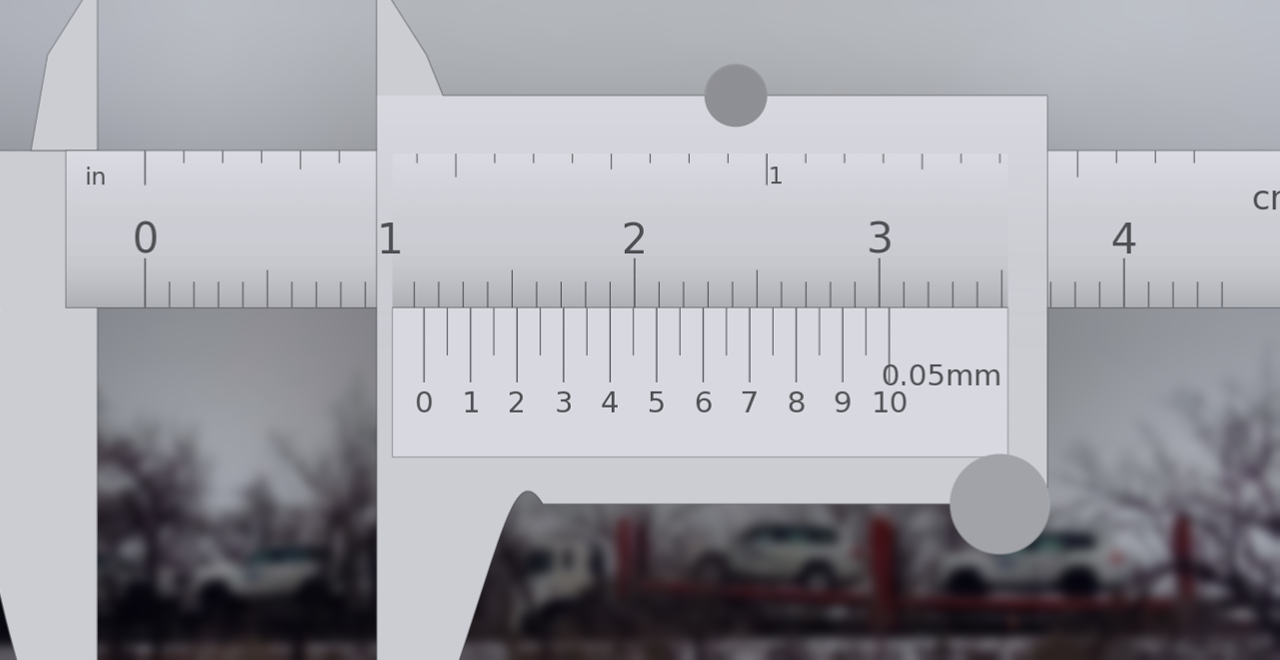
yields **11.40** mm
